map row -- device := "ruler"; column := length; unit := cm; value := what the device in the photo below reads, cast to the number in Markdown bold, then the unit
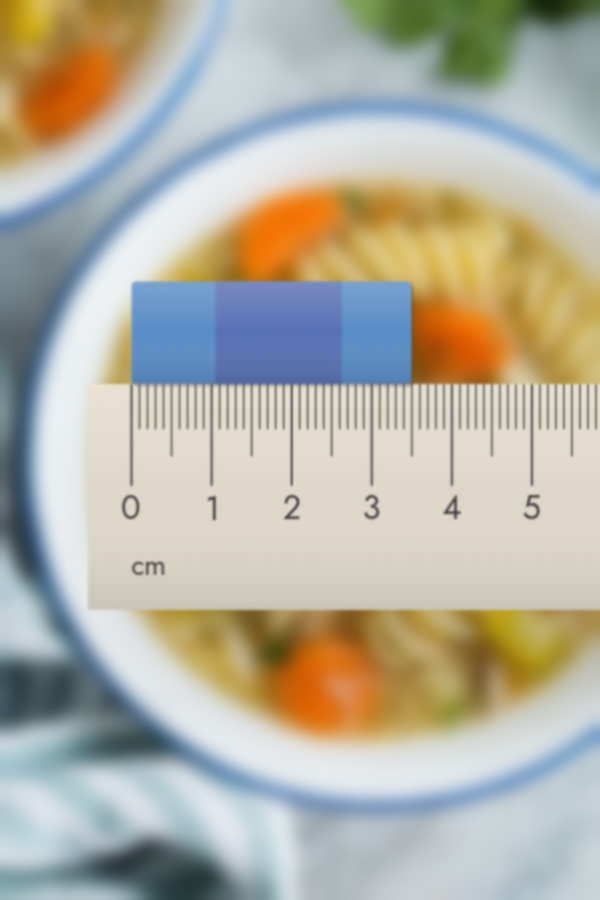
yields **3.5** cm
